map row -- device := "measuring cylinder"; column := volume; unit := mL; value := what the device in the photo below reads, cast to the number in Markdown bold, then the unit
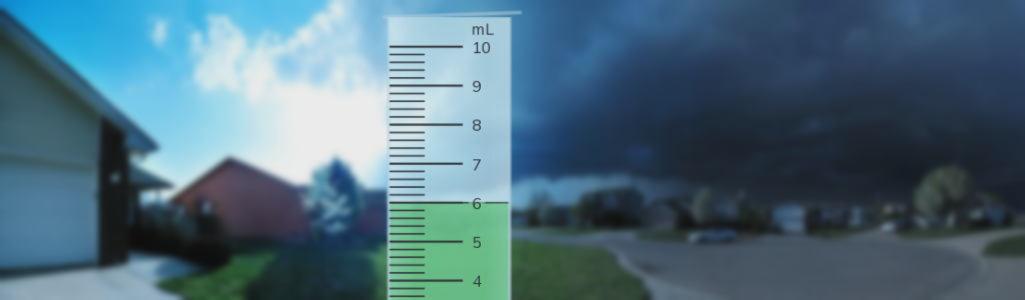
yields **6** mL
